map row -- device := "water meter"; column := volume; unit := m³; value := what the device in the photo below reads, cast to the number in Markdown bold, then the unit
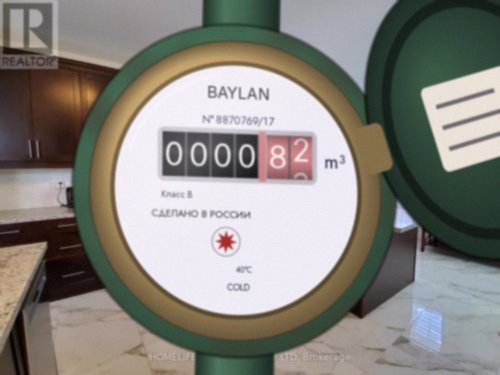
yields **0.82** m³
